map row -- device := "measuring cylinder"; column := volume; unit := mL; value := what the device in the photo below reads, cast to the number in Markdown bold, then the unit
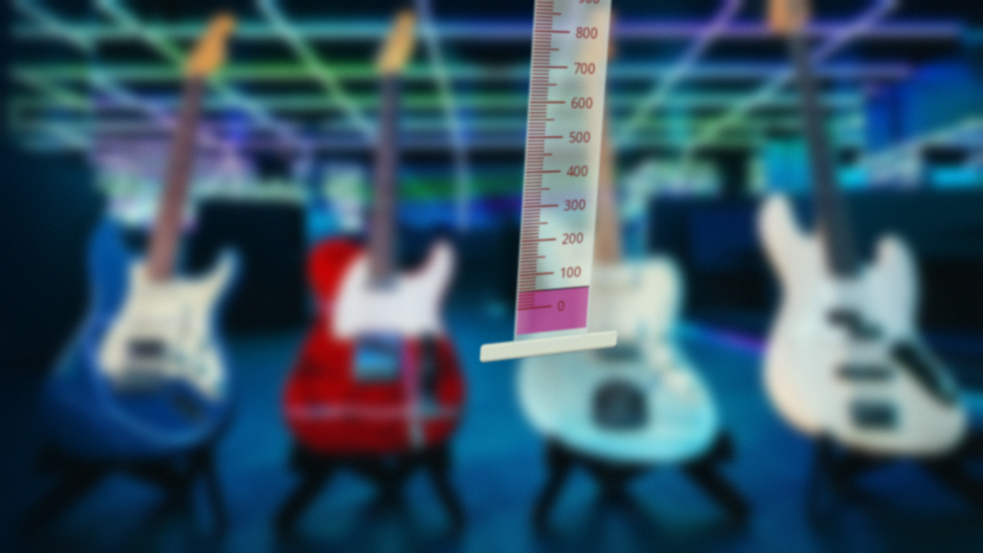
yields **50** mL
